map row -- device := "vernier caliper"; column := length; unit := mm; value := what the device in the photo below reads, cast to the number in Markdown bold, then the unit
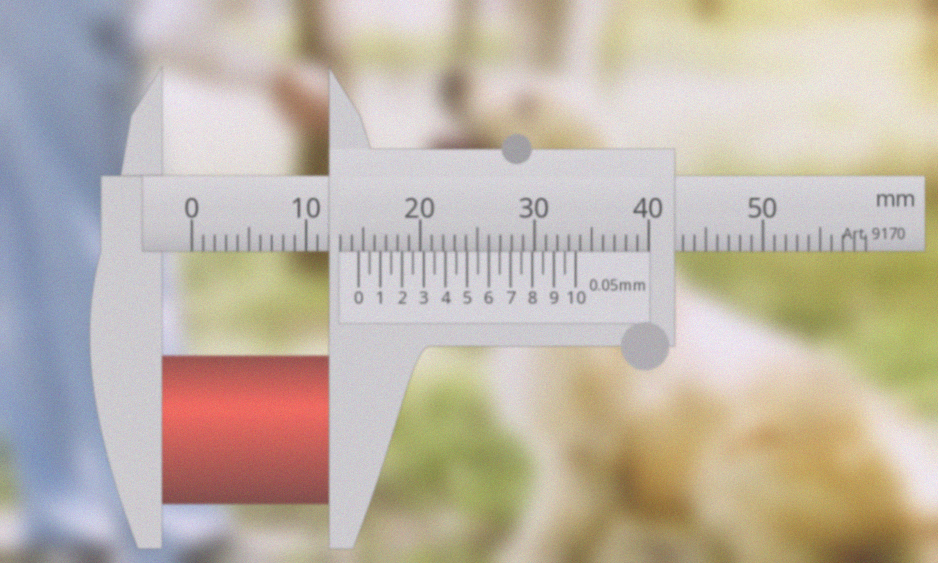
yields **14.6** mm
